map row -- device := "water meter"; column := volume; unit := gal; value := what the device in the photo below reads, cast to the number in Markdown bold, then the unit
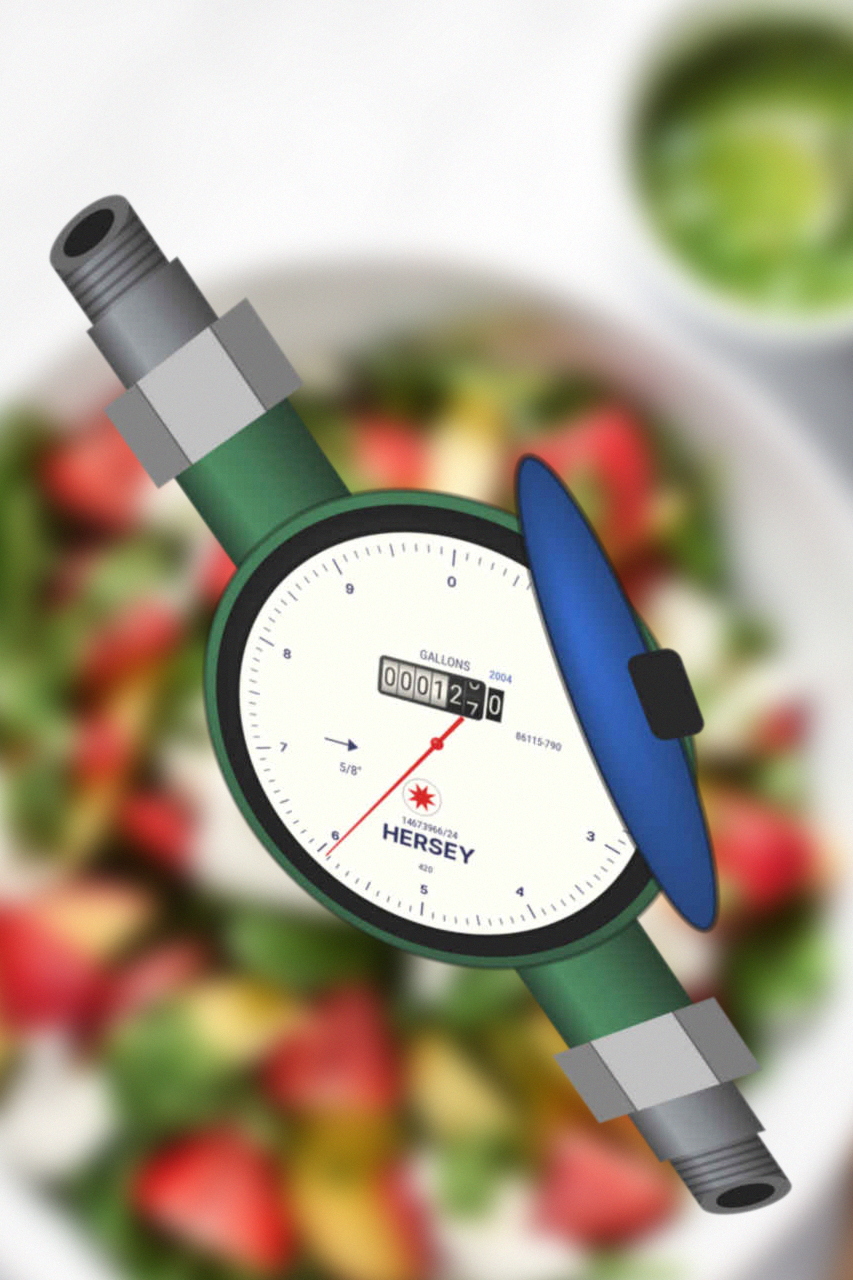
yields **1265.9** gal
